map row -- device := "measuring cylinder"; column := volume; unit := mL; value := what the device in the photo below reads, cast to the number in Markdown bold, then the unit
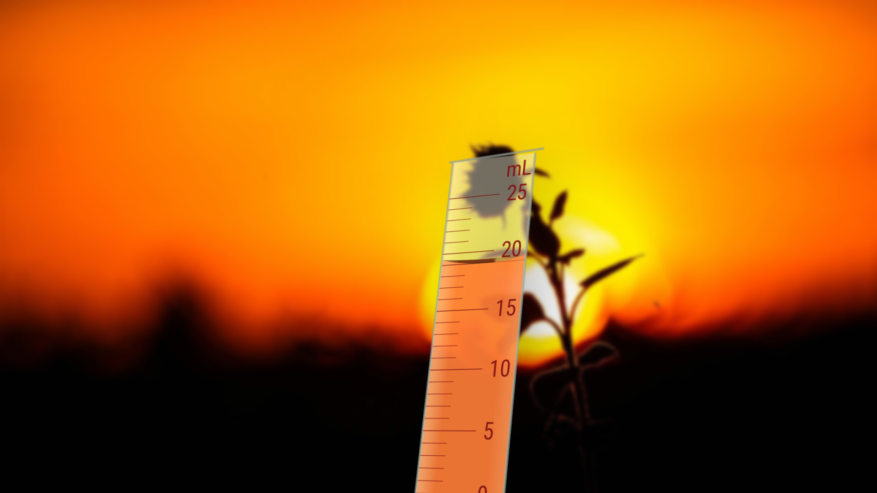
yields **19** mL
